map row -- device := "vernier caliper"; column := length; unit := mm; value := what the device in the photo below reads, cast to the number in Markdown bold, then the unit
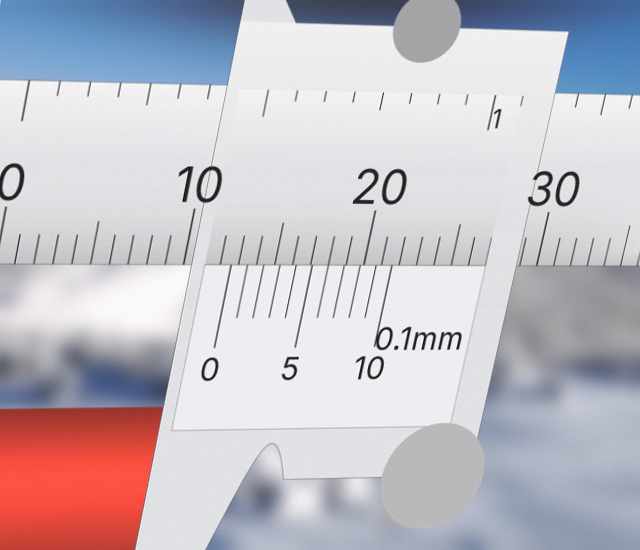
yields **12.6** mm
